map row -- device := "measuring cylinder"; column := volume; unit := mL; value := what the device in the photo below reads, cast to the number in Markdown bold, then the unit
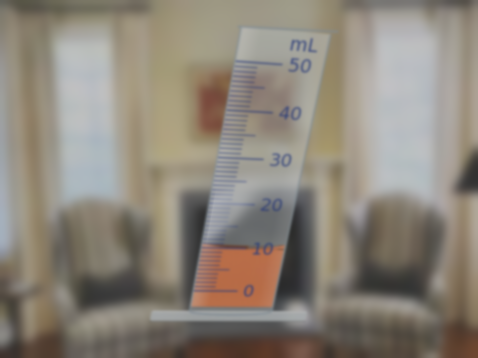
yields **10** mL
